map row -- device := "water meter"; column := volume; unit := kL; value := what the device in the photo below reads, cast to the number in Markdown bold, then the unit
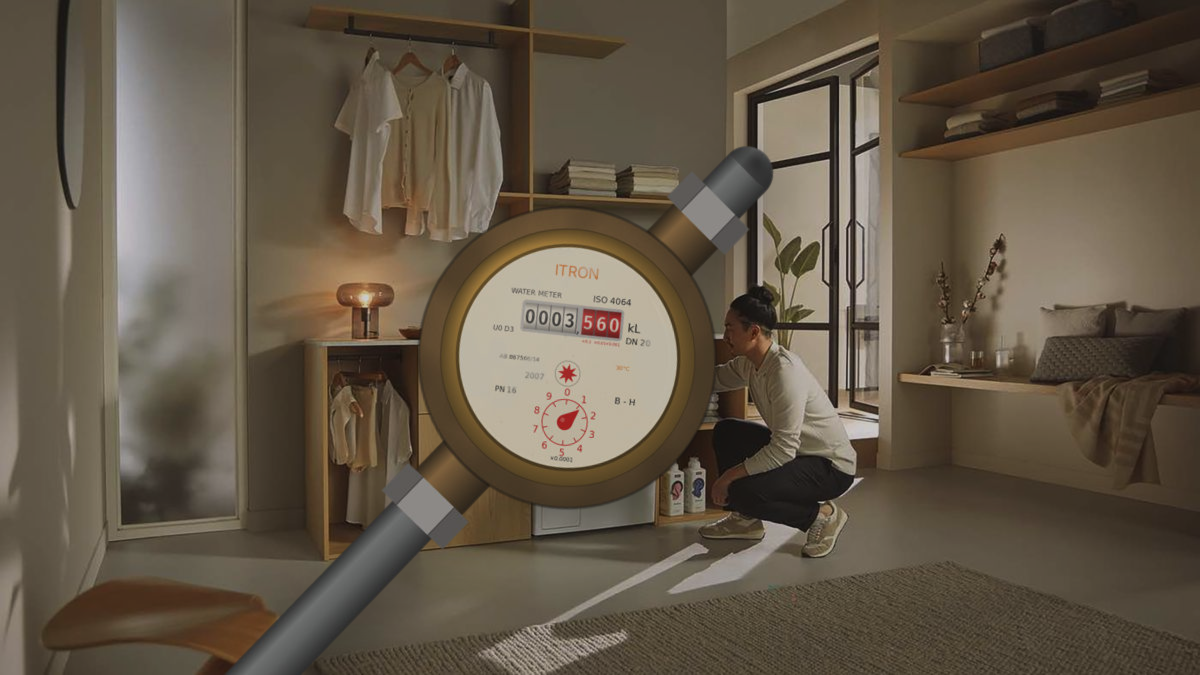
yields **3.5601** kL
